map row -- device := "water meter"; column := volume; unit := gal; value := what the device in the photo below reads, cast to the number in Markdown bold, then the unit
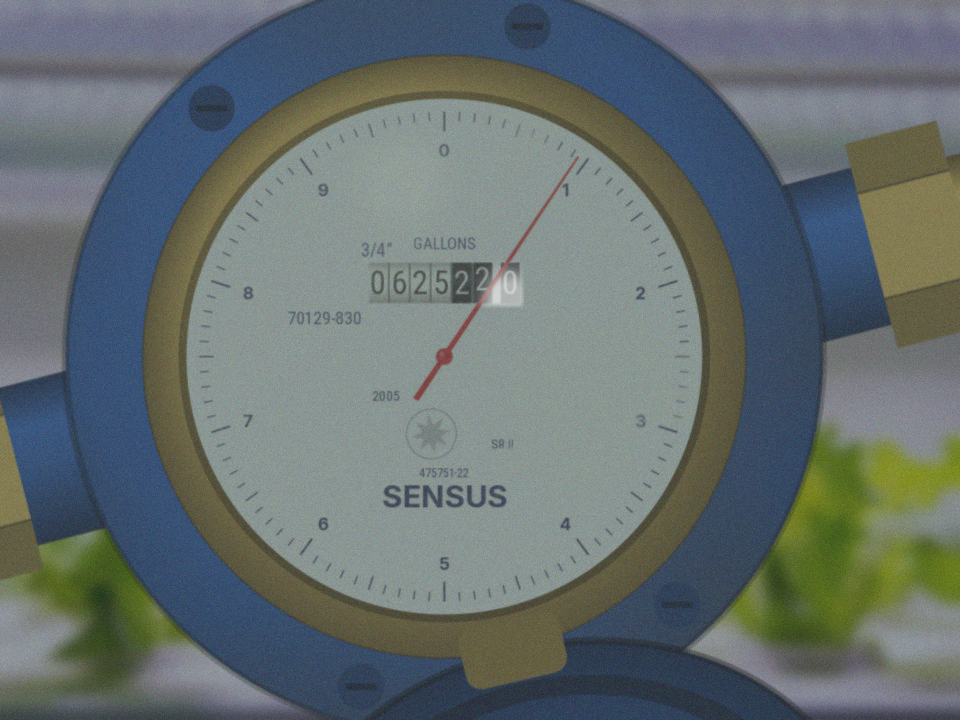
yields **625220.9** gal
